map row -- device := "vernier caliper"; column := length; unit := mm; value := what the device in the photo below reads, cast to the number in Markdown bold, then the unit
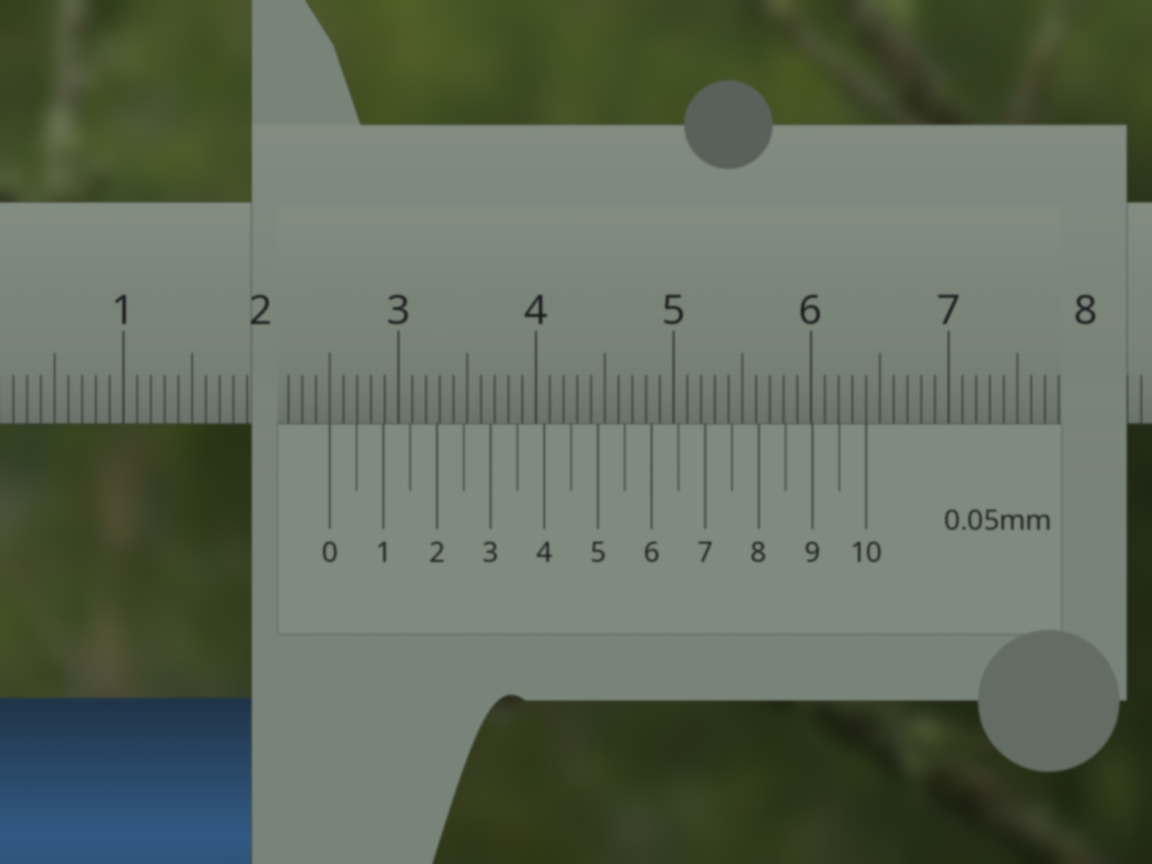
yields **25.0** mm
